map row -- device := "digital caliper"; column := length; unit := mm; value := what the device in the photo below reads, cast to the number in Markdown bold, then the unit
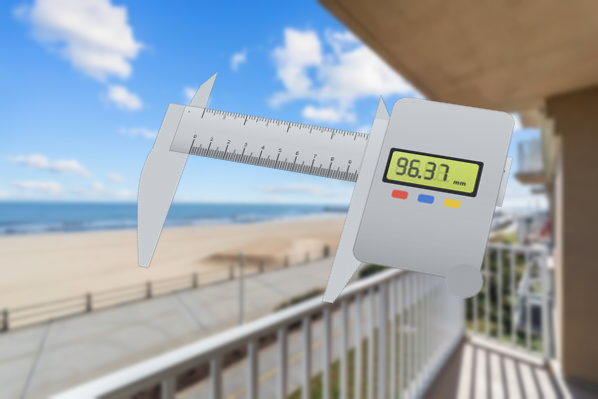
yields **96.37** mm
